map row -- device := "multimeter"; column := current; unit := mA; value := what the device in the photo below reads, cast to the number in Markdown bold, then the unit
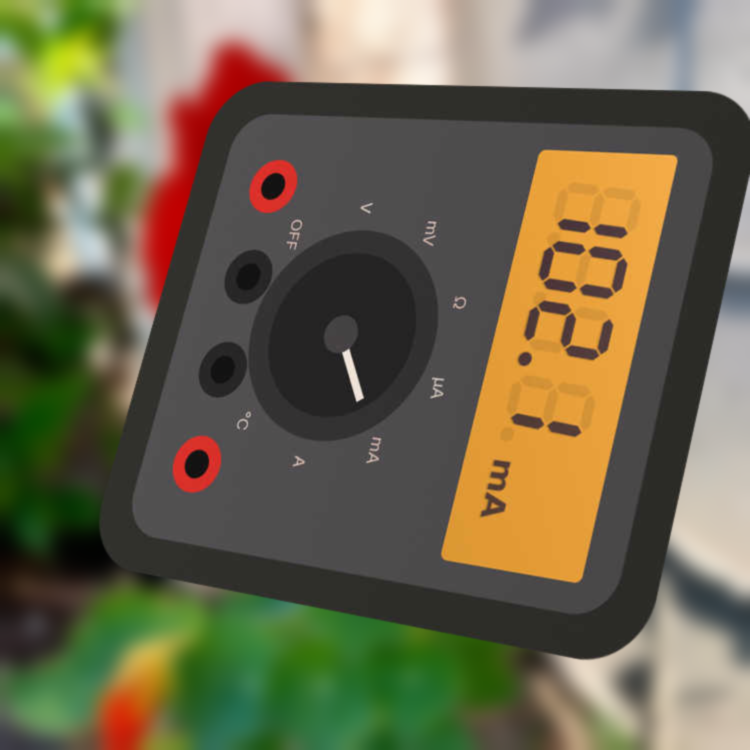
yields **102.1** mA
